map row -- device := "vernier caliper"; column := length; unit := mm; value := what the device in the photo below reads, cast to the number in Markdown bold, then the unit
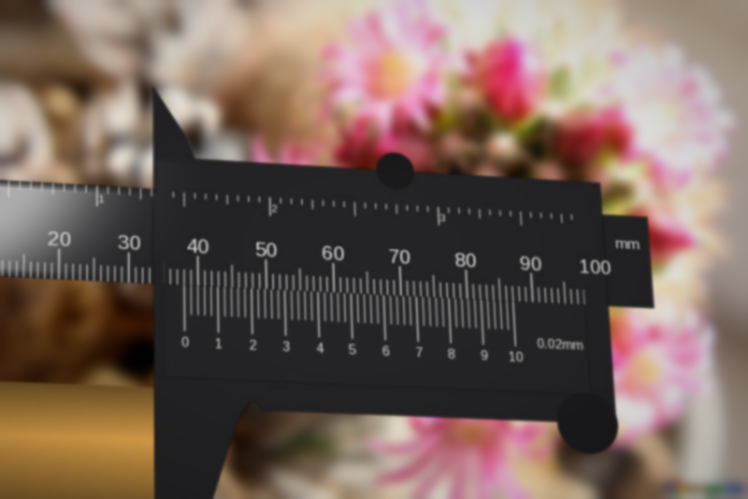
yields **38.0** mm
